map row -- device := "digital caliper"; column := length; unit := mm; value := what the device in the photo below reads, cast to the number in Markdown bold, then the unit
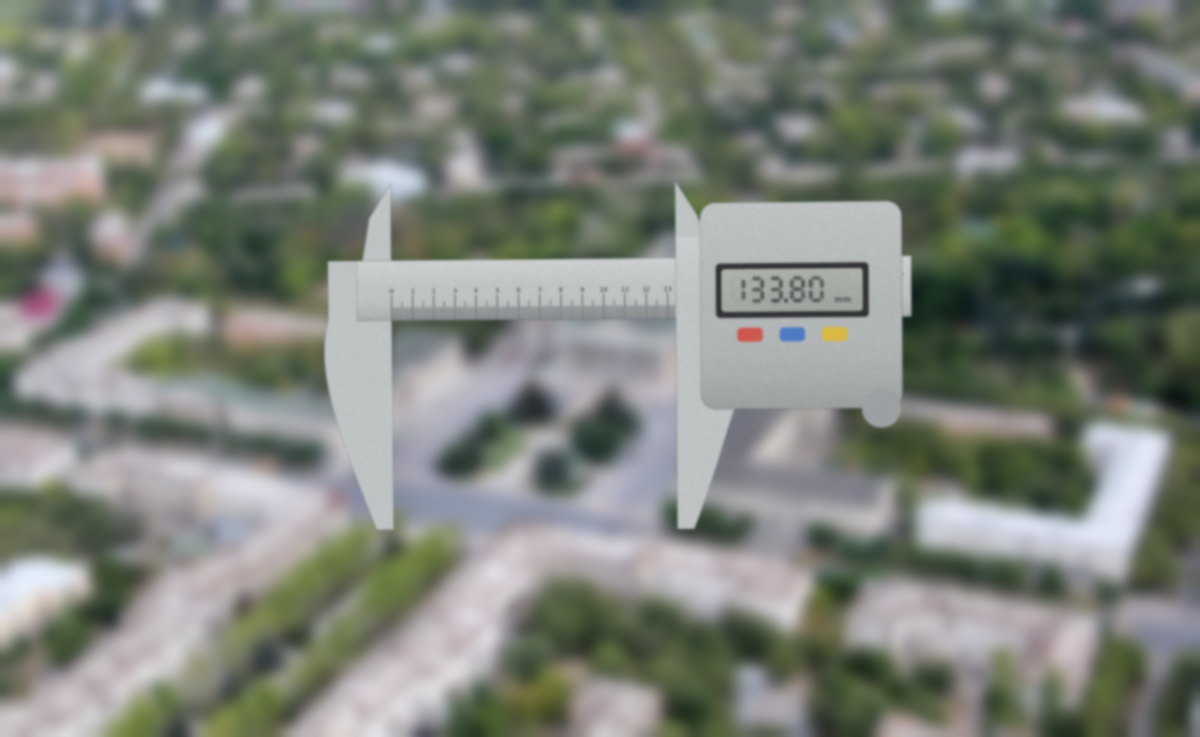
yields **133.80** mm
